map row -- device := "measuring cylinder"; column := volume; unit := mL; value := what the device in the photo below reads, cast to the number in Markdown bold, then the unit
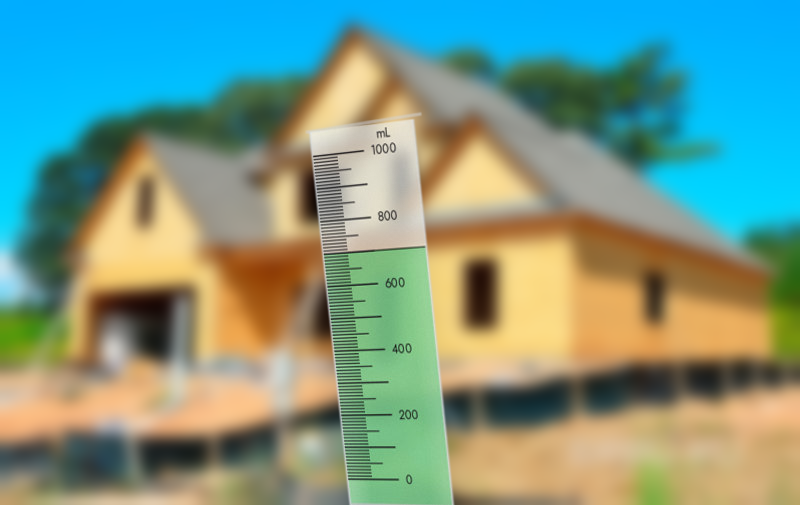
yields **700** mL
